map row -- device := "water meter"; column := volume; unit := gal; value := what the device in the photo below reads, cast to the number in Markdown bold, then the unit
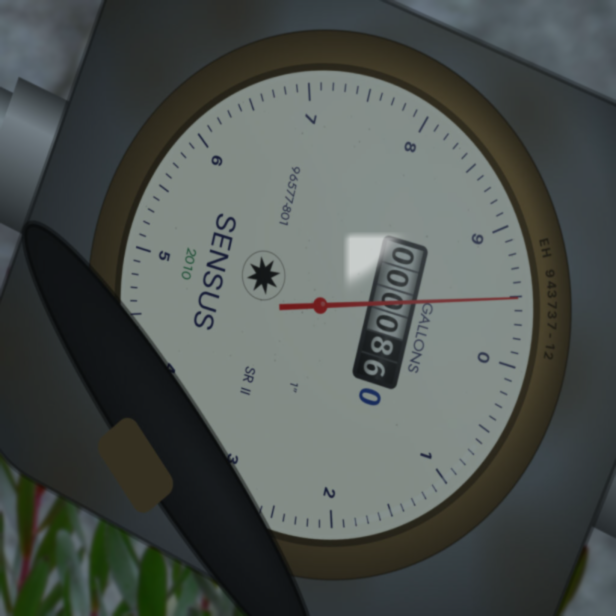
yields **859.5** gal
